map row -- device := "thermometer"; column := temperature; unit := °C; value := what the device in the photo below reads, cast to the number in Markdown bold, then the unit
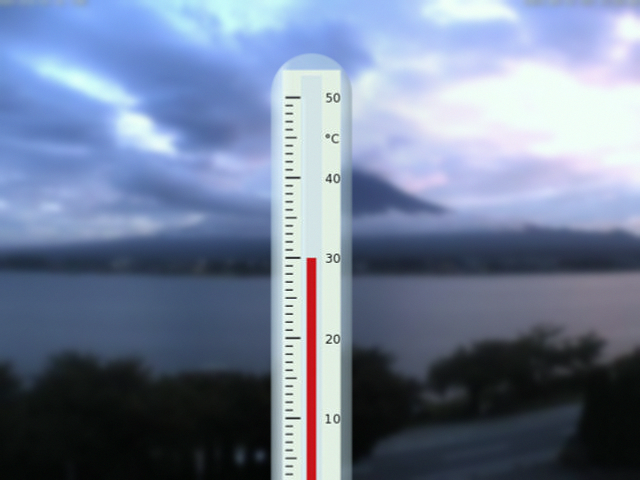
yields **30** °C
